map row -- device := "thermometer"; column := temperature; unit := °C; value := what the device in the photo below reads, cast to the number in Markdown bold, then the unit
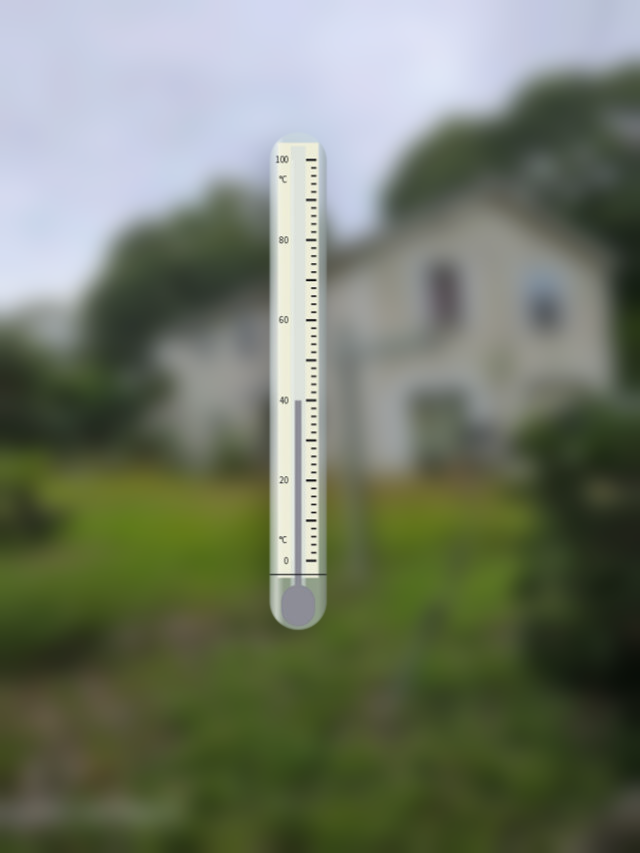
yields **40** °C
